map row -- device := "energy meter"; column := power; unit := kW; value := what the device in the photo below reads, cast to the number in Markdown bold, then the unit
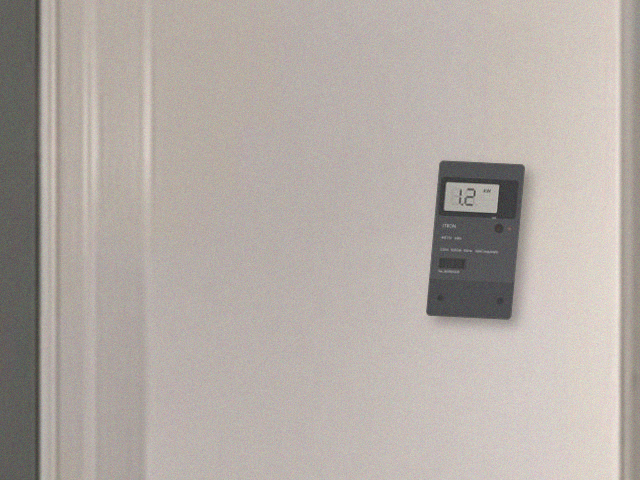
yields **1.2** kW
